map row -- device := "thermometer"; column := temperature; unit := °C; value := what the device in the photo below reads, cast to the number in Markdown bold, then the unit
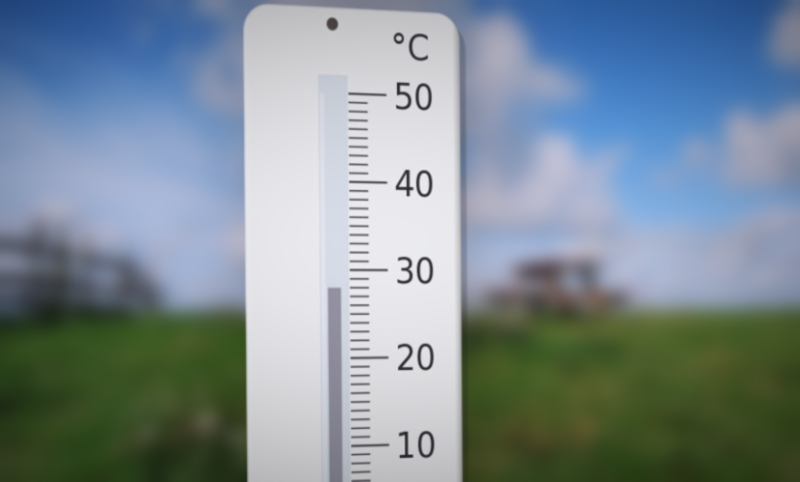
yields **28** °C
